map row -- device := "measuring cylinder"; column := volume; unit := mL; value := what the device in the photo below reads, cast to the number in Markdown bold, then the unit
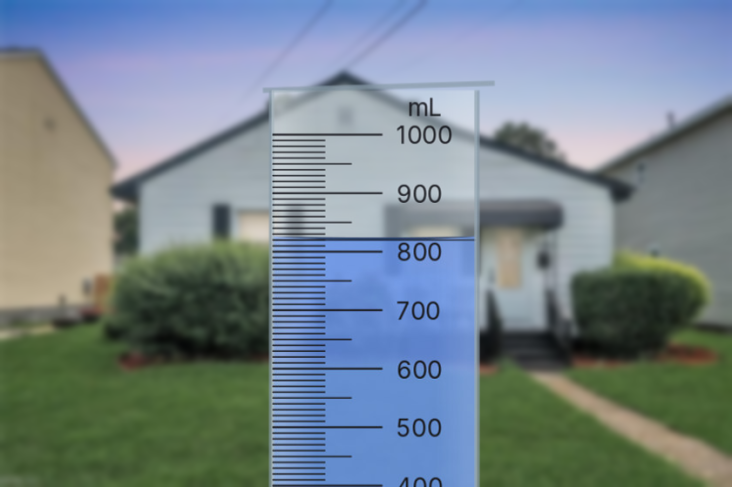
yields **820** mL
